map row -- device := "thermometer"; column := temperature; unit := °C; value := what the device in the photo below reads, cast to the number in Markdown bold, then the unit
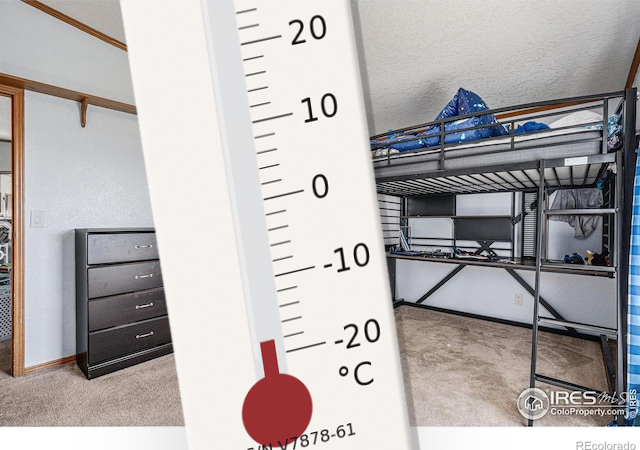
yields **-18** °C
